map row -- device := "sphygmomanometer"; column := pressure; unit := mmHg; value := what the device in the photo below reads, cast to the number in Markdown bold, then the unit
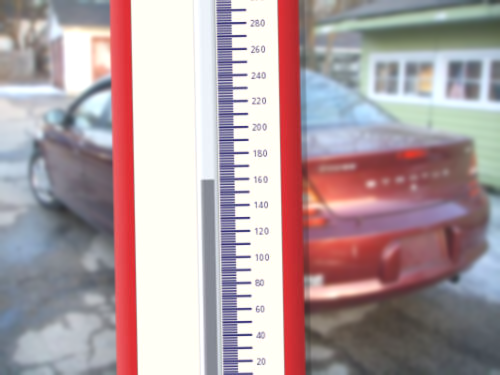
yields **160** mmHg
